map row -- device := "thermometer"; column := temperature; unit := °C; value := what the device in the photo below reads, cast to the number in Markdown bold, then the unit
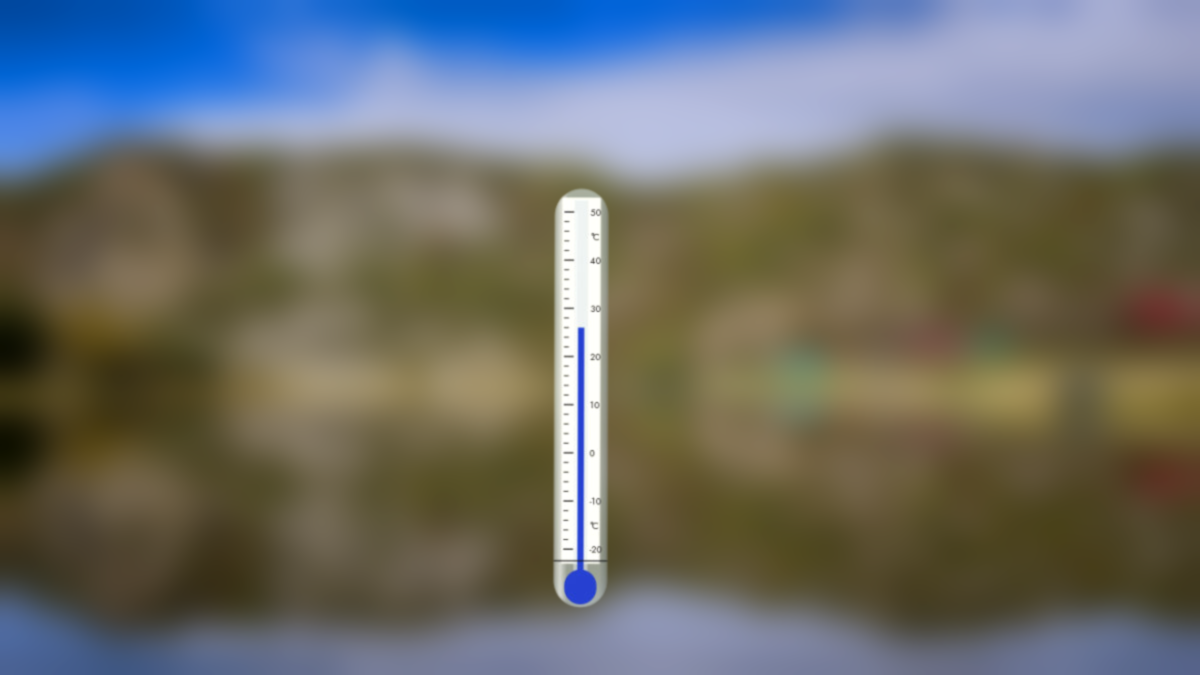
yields **26** °C
